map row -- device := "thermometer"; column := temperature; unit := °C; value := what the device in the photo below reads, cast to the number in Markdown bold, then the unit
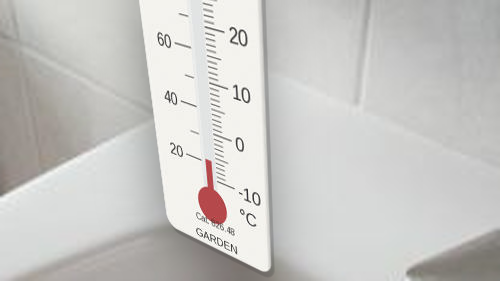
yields **-6** °C
